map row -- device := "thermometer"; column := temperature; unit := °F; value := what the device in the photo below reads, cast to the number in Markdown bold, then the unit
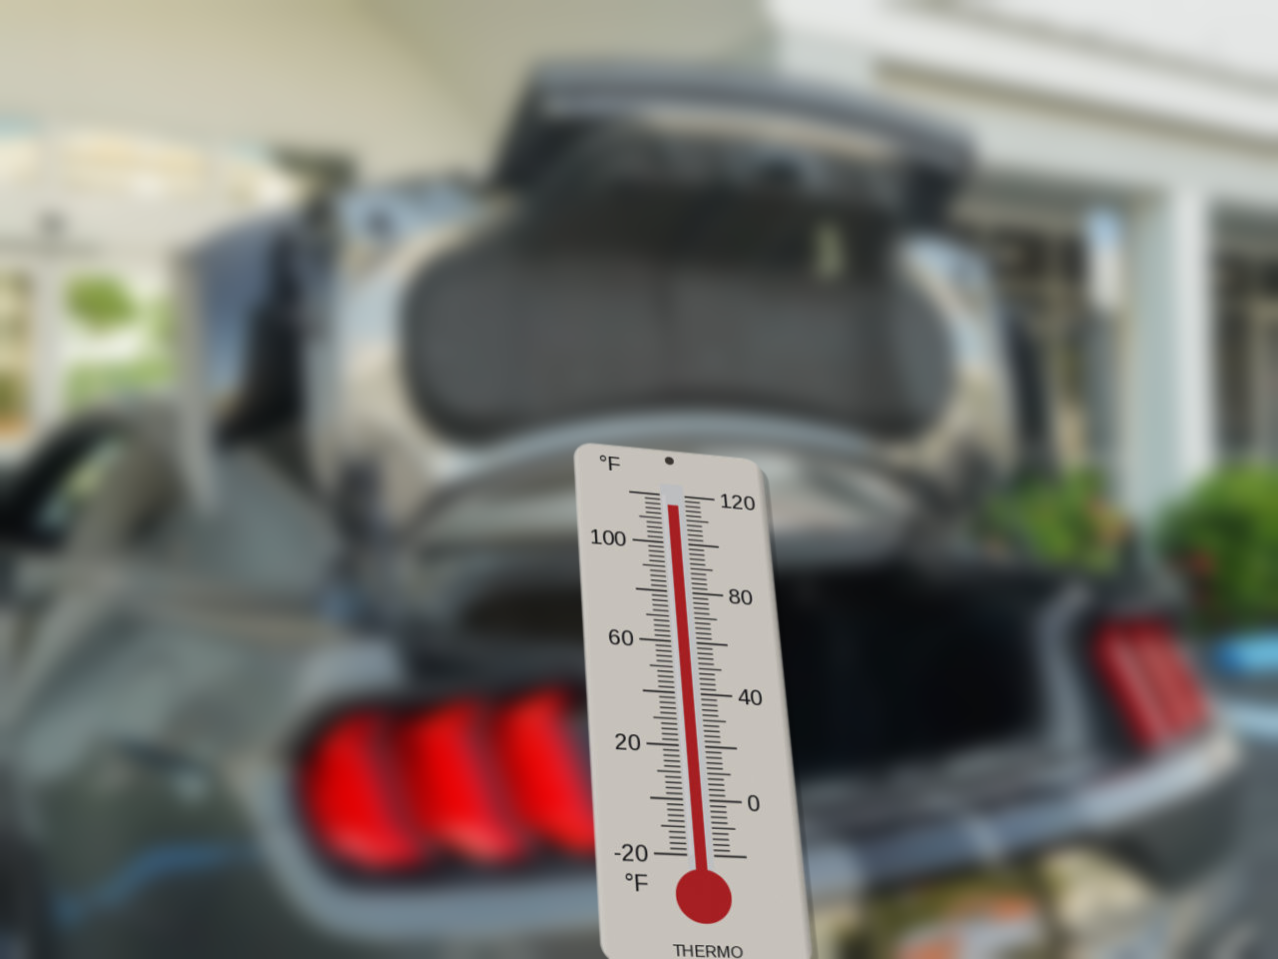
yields **116** °F
